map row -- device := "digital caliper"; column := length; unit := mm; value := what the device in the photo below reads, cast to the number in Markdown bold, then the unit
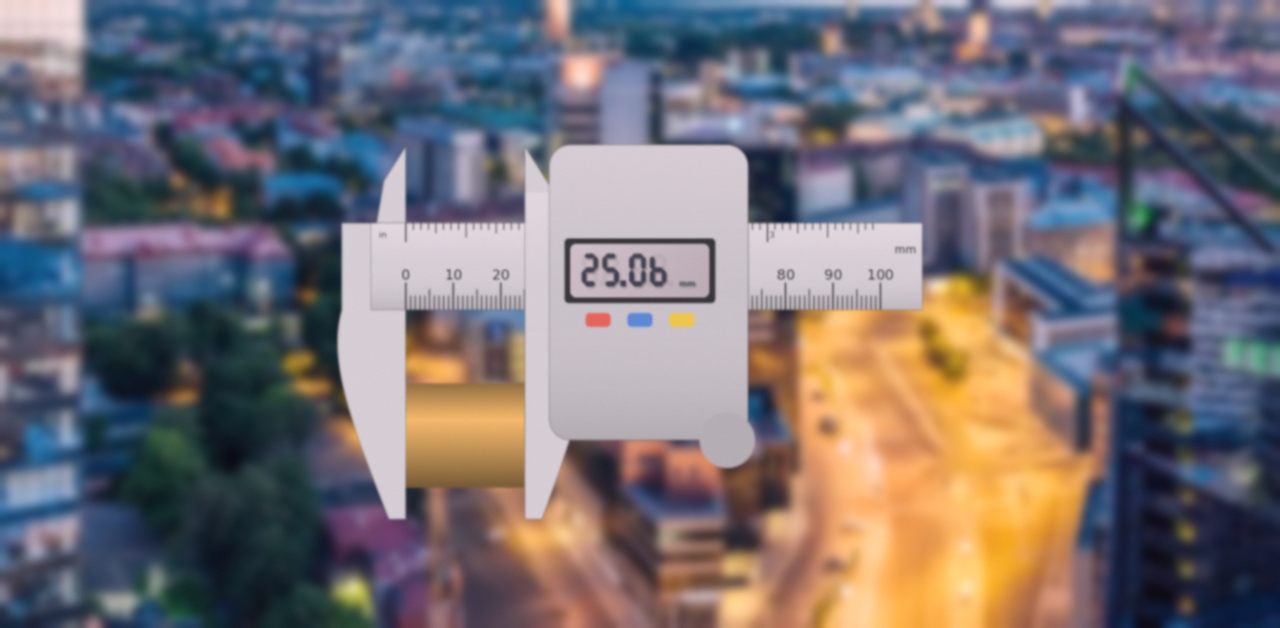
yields **25.06** mm
